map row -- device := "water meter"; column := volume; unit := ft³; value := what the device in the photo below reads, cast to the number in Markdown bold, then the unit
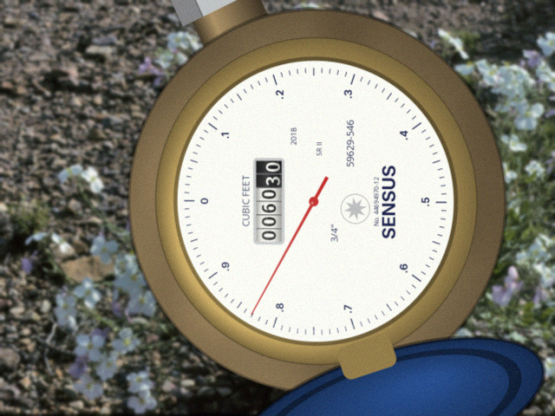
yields **6029.83** ft³
